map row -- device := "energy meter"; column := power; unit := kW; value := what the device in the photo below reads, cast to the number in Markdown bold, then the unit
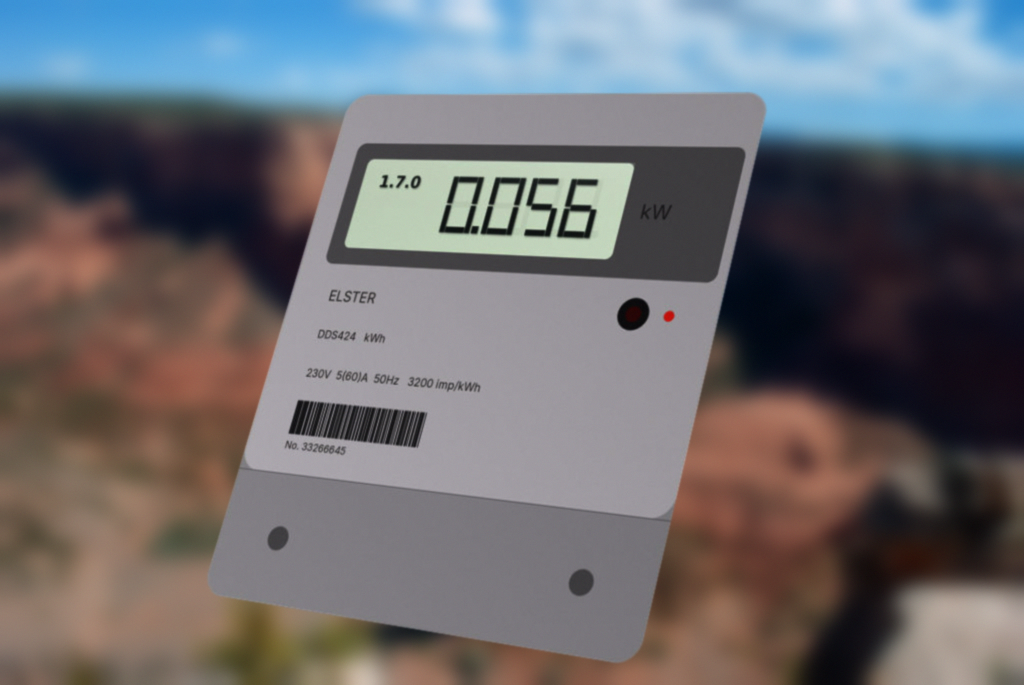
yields **0.056** kW
